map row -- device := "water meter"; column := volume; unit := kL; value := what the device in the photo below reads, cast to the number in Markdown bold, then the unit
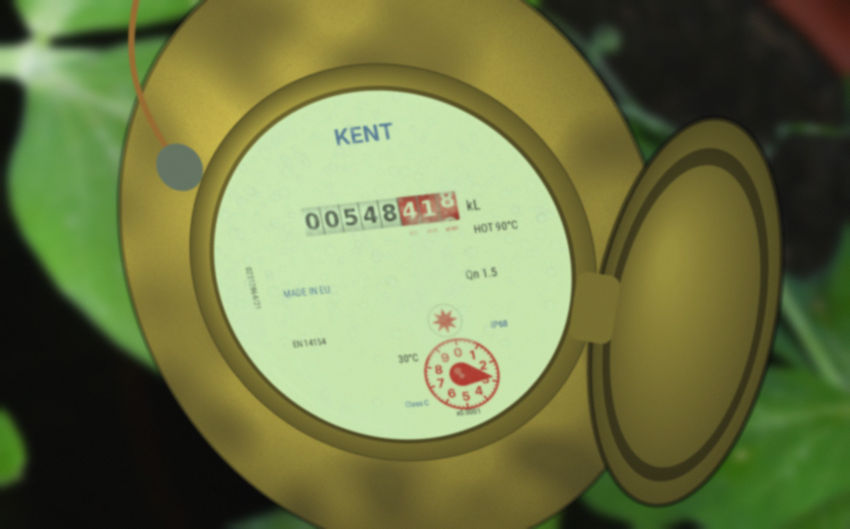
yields **548.4182** kL
